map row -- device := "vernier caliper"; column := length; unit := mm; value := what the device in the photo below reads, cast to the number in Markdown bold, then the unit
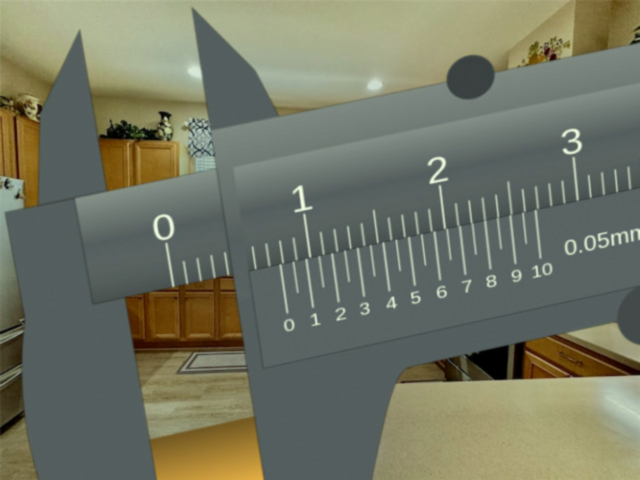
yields **7.8** mm
